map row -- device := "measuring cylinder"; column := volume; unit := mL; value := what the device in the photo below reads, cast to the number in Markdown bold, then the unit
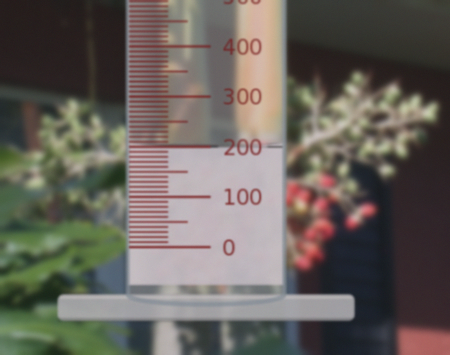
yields **200** mL
